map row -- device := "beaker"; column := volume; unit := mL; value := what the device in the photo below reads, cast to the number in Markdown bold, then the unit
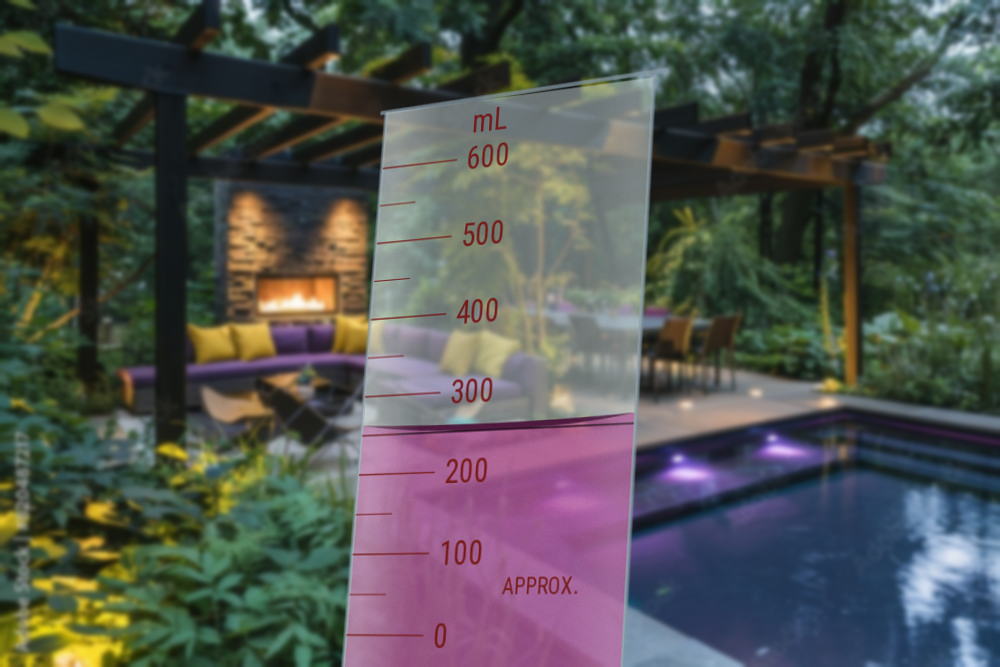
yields **250** mL
